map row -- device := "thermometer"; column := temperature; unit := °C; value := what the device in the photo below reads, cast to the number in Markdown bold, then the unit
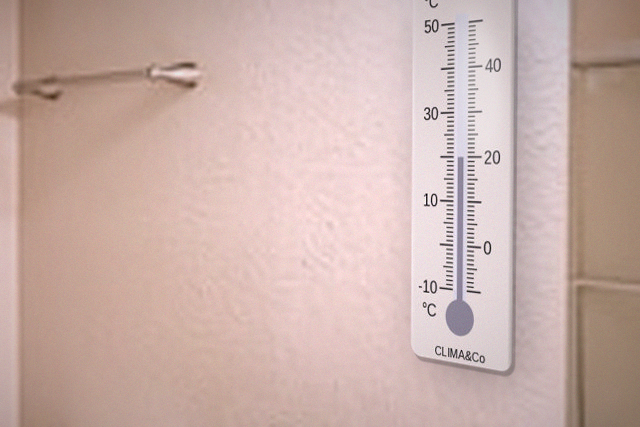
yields **20** °C
